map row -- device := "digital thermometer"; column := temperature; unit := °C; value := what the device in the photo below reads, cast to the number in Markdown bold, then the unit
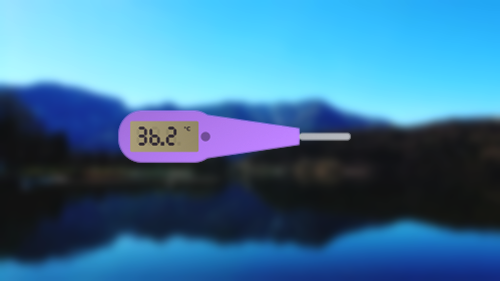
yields **36.2** °C
